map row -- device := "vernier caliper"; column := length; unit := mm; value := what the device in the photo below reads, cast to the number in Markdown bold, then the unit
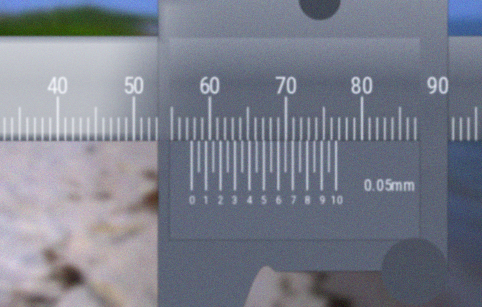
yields **57.6** mm
